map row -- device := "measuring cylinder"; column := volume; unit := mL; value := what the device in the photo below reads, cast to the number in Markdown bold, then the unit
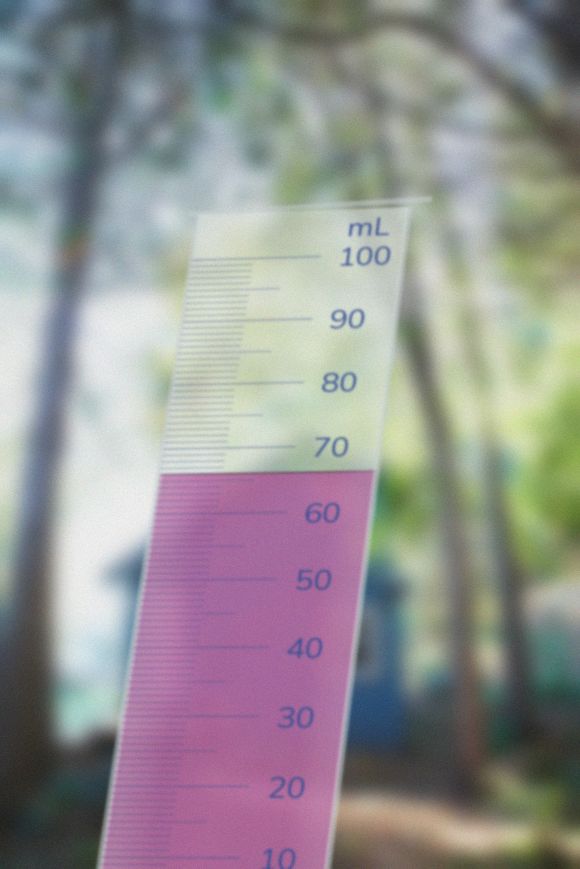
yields **66** mL
